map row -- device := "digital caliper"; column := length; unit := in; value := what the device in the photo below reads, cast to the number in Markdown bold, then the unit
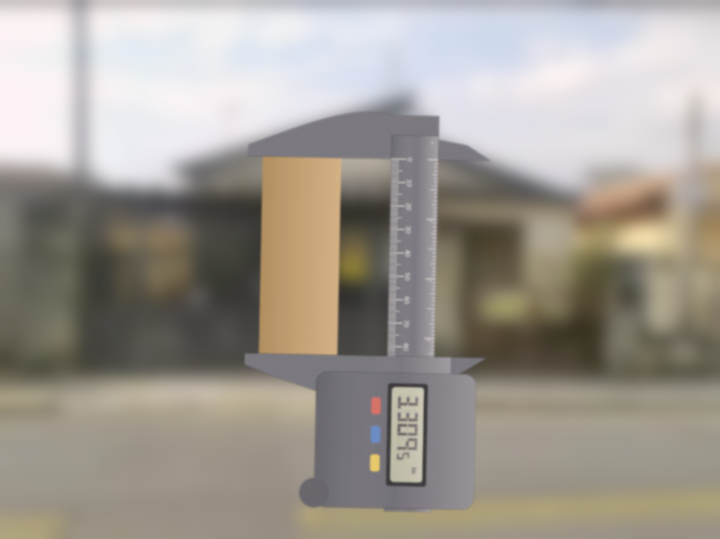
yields **3.3095** in
